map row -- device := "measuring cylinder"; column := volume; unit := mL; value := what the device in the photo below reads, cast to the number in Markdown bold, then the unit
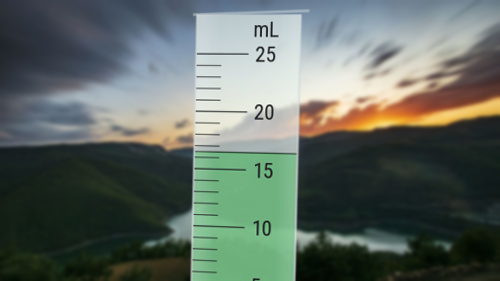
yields **16.5** mL
